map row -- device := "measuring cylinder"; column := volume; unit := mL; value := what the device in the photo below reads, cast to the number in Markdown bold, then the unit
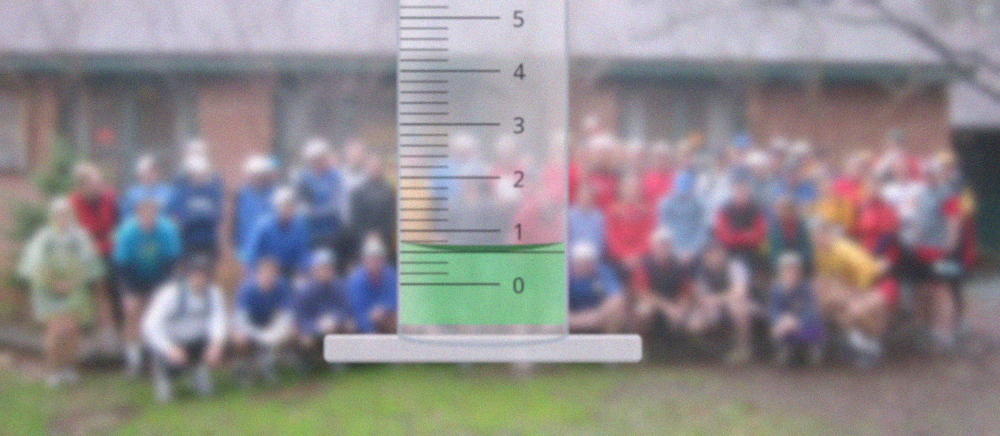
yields **0.6** mL
